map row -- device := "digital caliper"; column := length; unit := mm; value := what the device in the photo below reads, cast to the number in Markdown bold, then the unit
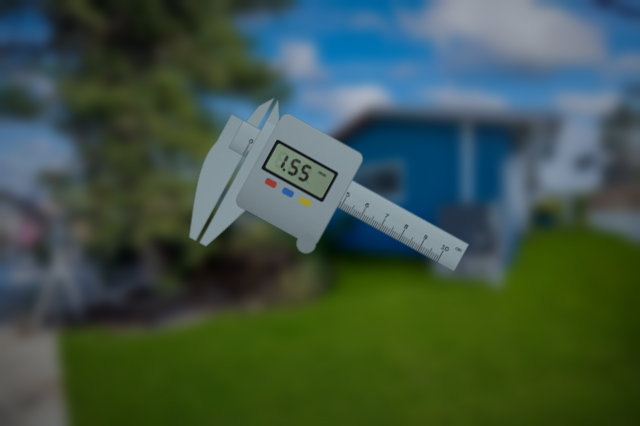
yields **1.55** mm
